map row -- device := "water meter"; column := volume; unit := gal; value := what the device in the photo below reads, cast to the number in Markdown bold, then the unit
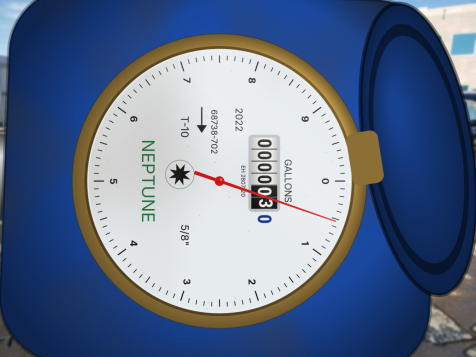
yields **30.5** gal
